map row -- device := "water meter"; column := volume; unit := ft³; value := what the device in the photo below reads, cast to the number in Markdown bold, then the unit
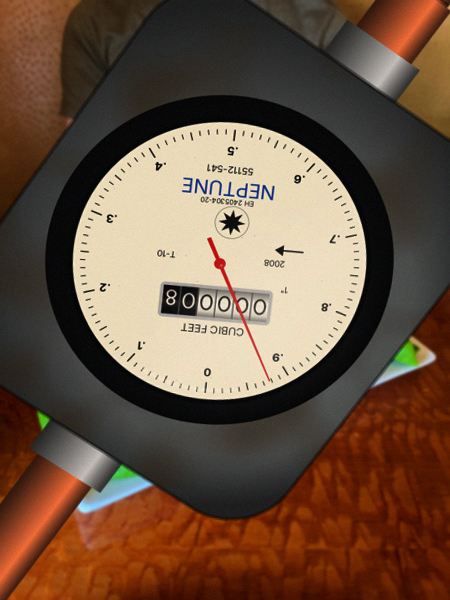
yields **7.92** ft³
